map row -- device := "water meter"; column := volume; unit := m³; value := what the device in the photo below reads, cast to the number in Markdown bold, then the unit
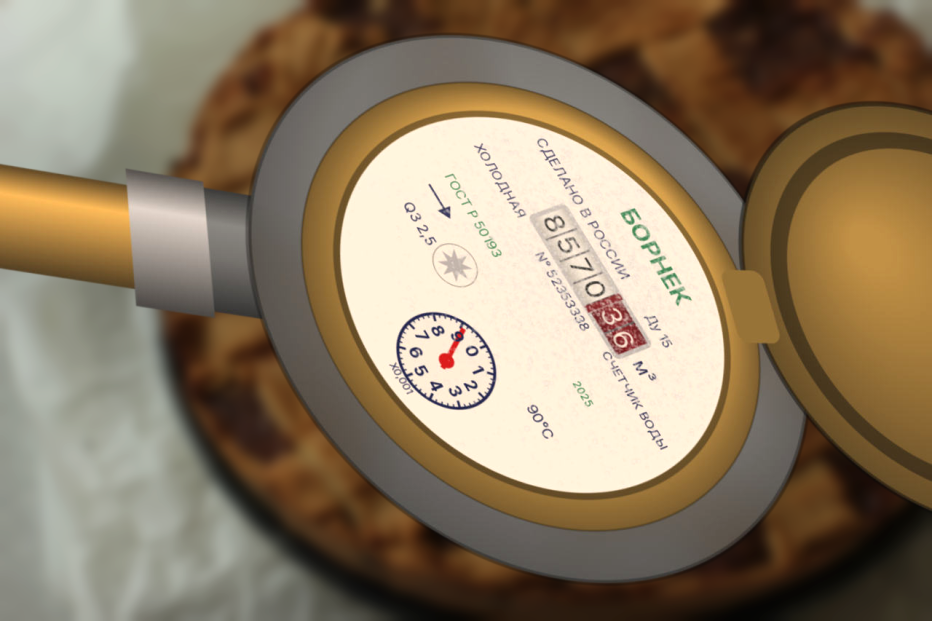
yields **8570.359** m³
